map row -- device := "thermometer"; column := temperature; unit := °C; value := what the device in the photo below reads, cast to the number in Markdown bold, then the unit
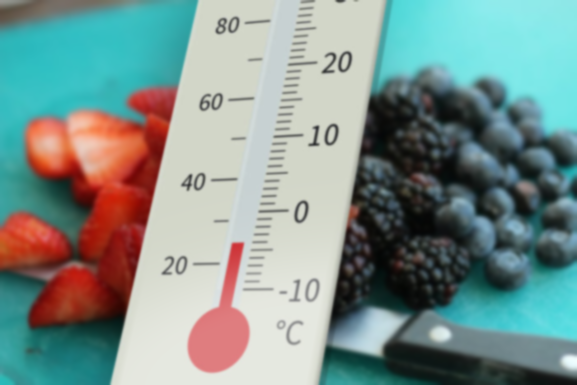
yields **-4** °C
